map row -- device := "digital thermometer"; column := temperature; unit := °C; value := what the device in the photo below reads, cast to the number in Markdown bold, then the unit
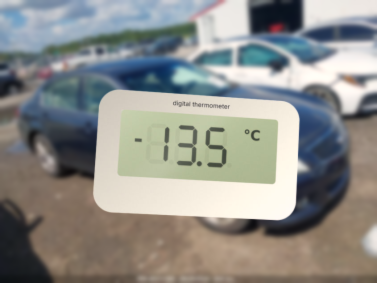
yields **-13.5** °C
